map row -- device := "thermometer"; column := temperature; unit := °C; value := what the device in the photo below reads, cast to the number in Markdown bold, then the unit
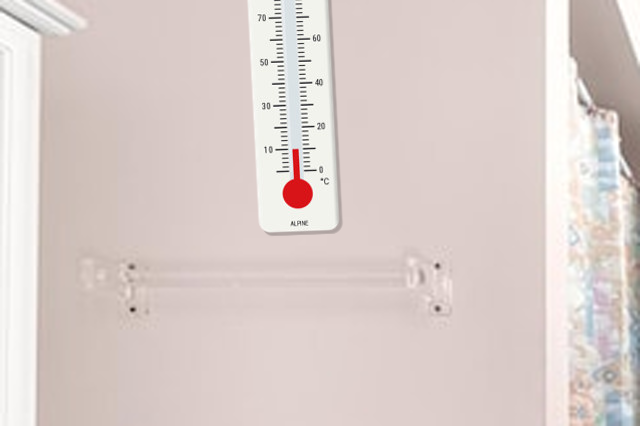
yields **10** °C
